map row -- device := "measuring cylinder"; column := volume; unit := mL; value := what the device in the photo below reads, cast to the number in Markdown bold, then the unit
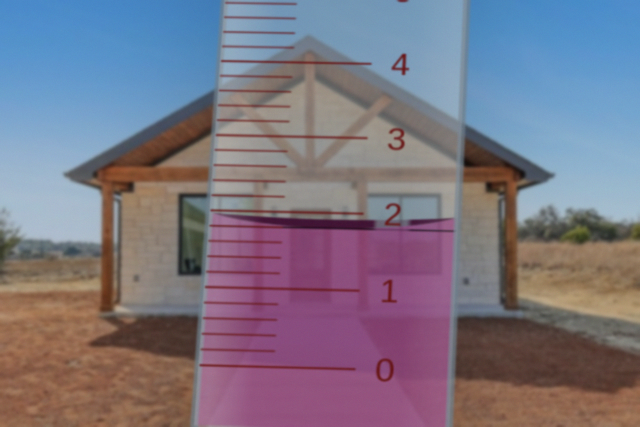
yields **1.8** mL
